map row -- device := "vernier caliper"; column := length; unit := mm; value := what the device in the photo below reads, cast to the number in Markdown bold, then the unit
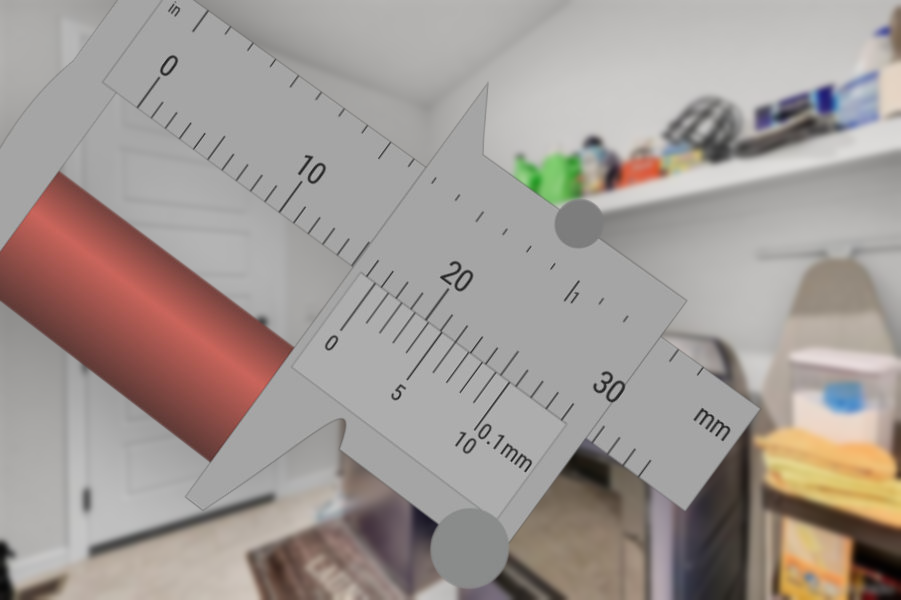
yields **16.6** mm
